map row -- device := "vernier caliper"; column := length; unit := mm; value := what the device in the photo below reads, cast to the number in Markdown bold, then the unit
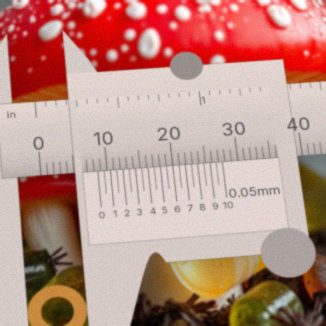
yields **8.6** mm
